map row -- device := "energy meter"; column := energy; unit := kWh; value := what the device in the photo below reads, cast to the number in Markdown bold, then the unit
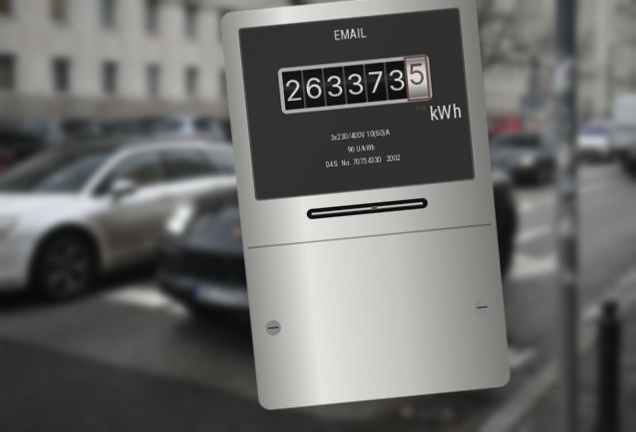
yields **263373.5** kWh
